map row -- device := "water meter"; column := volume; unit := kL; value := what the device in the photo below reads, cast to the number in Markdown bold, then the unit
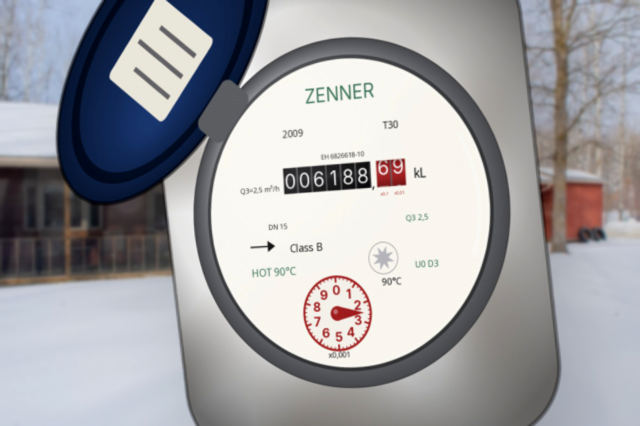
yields **6188.692** kL
